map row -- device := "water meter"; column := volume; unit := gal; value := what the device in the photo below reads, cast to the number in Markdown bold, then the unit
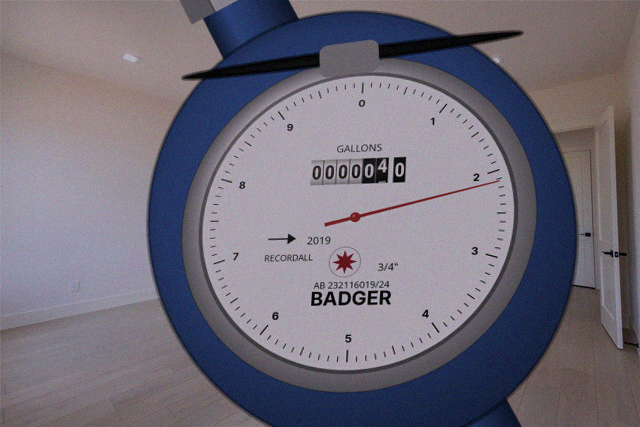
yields **42.1** gal
